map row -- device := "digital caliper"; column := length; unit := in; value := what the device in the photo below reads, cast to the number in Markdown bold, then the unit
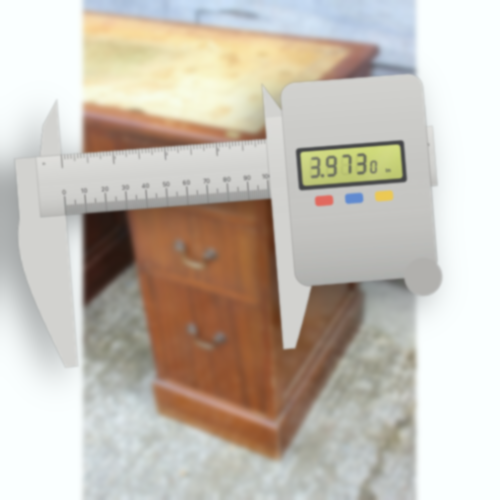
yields **3.9730** in
